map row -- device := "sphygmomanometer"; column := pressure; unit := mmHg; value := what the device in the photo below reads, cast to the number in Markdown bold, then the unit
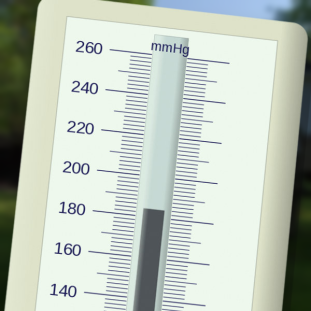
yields **184** mmHg
